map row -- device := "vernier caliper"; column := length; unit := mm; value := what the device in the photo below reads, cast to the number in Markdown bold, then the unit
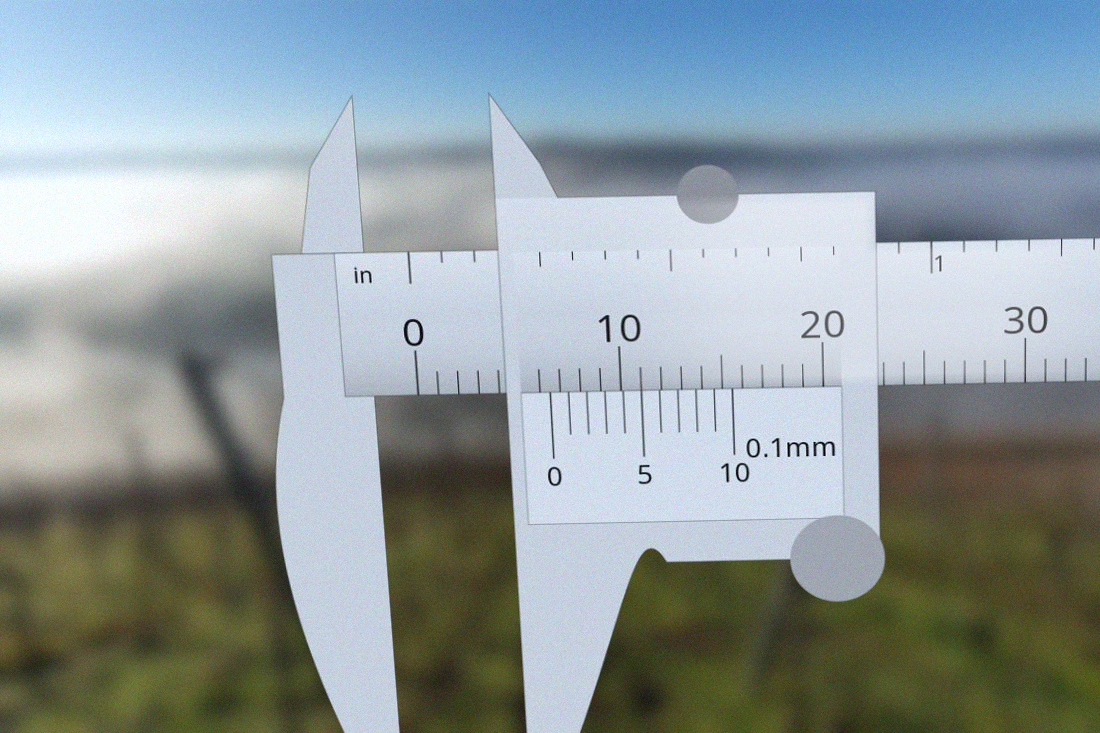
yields **6.5** mm
